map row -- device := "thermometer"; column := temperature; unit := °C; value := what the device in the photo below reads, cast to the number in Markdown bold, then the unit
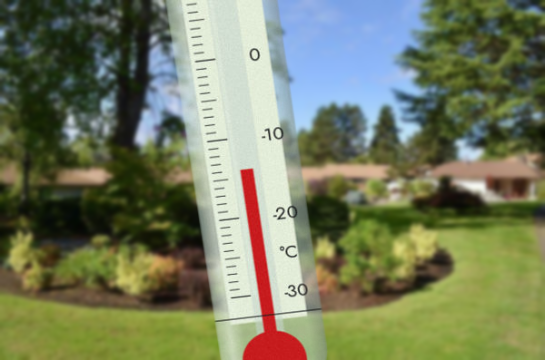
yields **-14** °C
